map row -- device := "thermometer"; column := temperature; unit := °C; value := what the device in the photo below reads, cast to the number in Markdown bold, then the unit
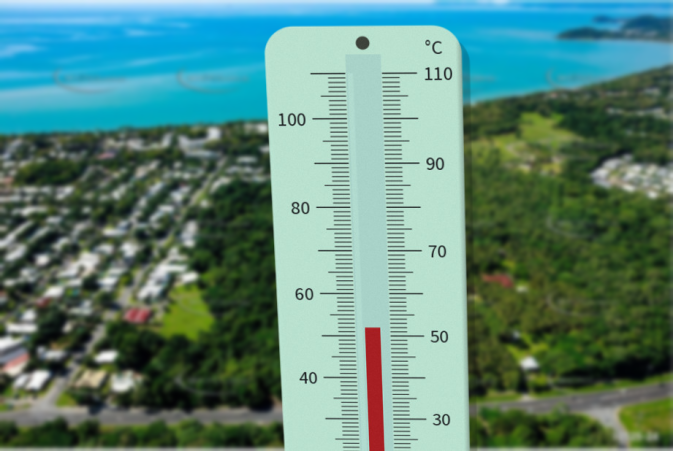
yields **52** °C
